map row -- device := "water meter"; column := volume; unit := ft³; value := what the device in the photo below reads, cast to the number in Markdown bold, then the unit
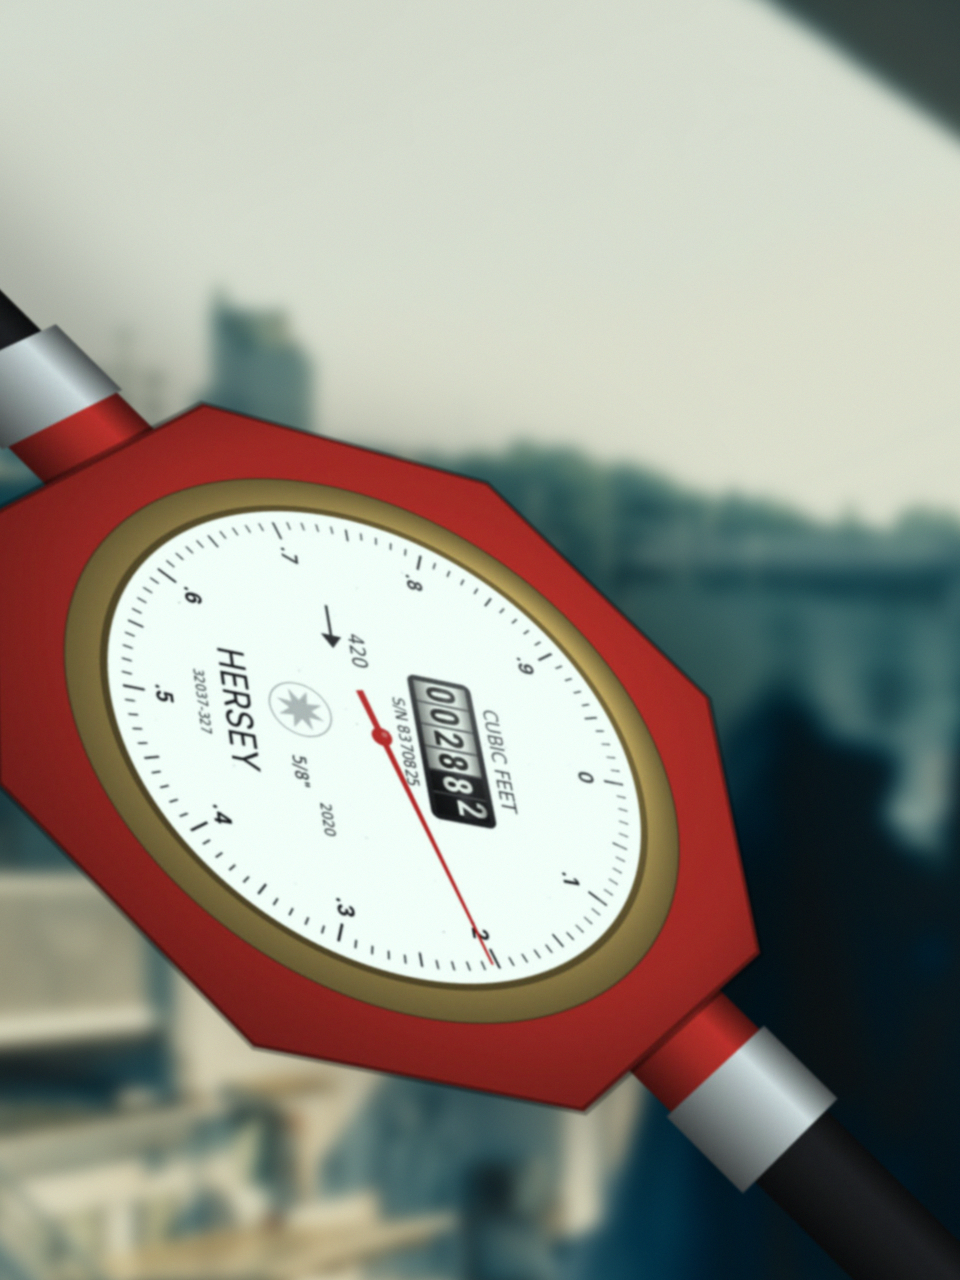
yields **2882.20** ft³
